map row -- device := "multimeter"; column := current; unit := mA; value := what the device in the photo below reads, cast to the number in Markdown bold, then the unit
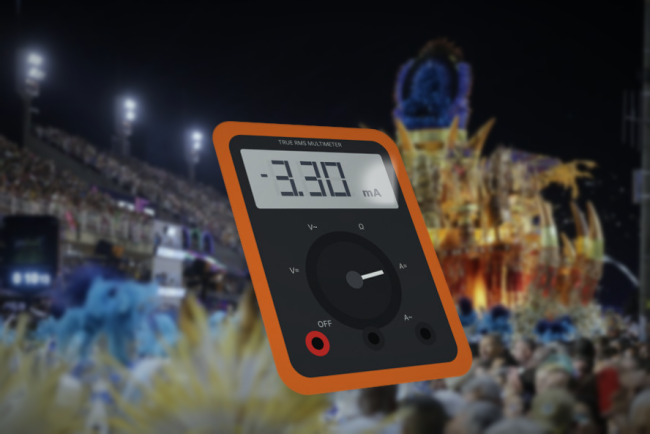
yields **-3.30** mA
